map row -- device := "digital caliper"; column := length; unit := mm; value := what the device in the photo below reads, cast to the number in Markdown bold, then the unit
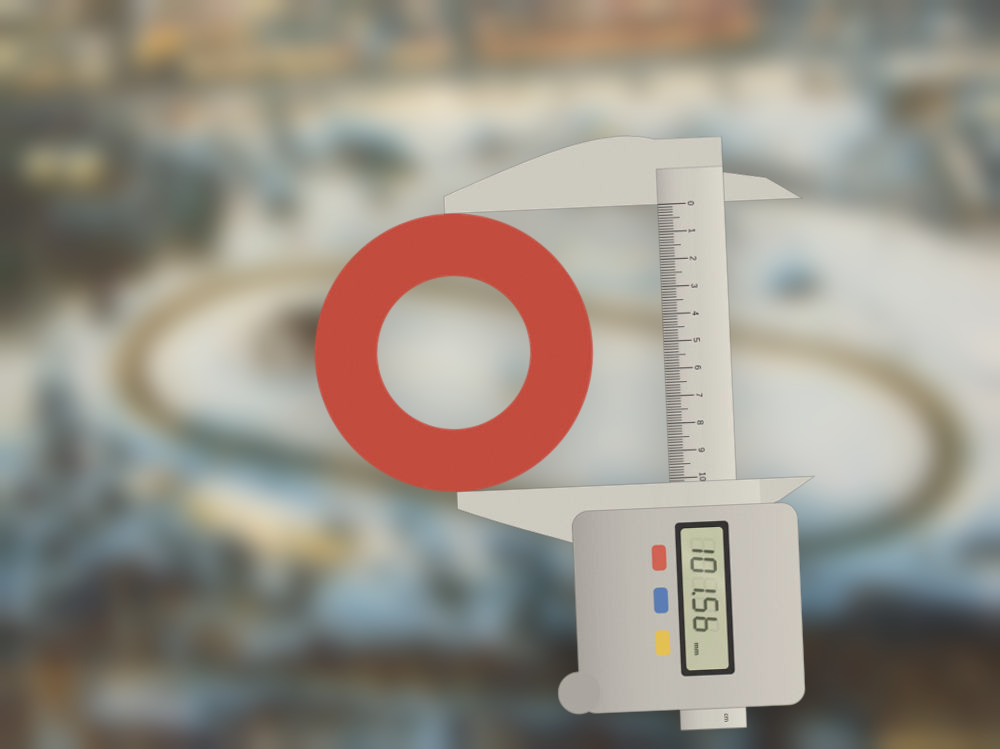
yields **101.56** mm
